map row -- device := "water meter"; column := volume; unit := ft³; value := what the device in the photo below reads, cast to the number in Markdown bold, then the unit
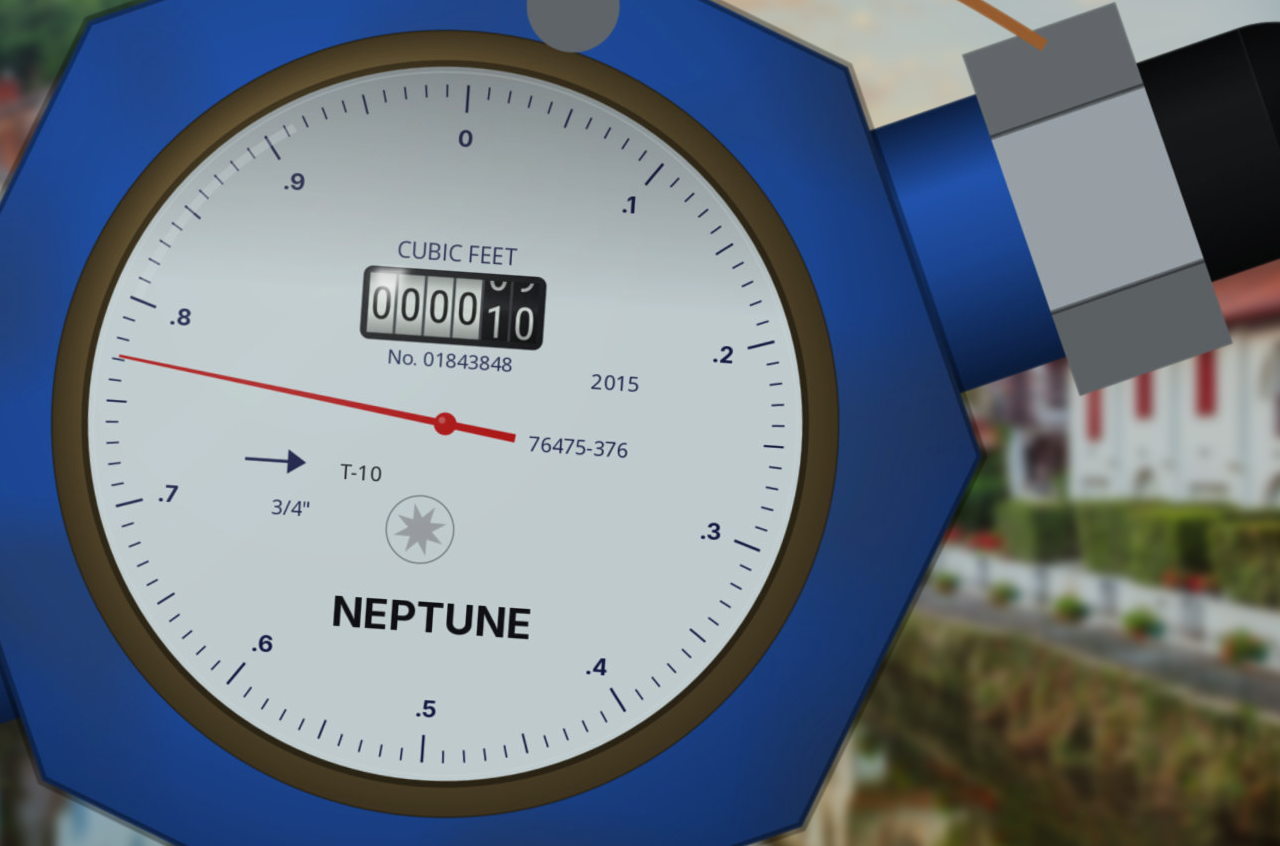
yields **9.77** ft³
